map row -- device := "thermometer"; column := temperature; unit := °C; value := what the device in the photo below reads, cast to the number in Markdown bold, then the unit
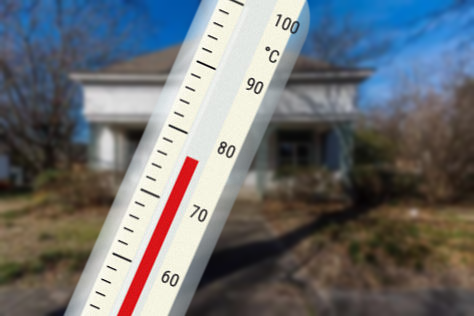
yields **77** °C
